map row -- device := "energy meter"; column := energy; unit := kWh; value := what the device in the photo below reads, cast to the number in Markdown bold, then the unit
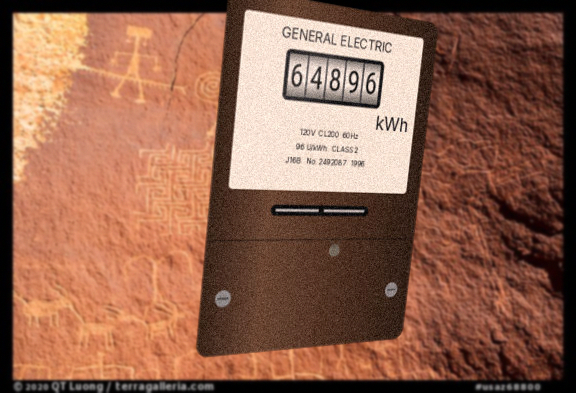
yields **64896** kWh
